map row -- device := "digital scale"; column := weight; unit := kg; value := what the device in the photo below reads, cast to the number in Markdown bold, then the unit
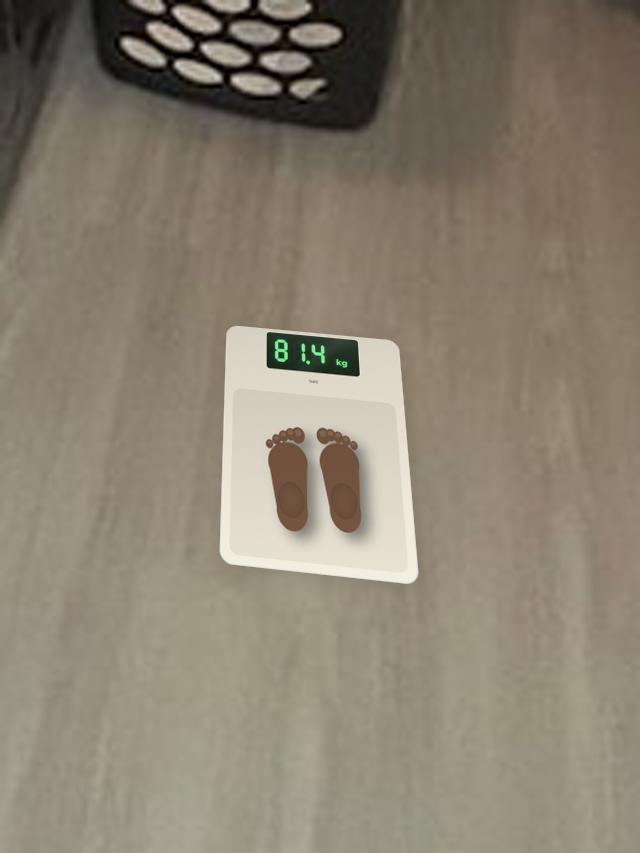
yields **81.4** kg
